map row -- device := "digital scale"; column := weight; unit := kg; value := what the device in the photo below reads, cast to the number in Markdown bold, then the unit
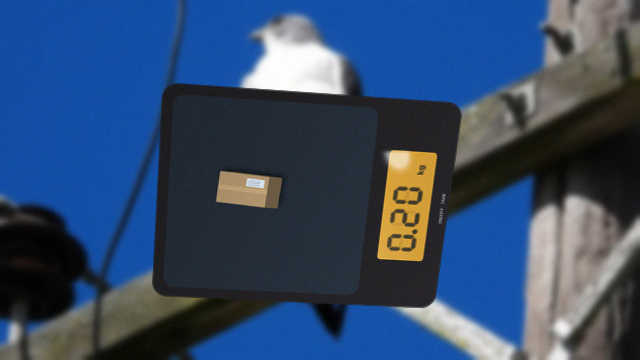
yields **0.20** kg
